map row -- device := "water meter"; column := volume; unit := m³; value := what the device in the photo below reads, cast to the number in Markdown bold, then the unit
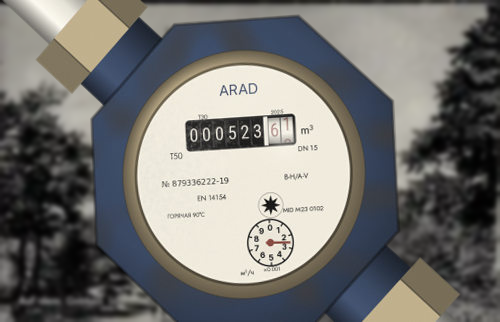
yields **523.612** m³
